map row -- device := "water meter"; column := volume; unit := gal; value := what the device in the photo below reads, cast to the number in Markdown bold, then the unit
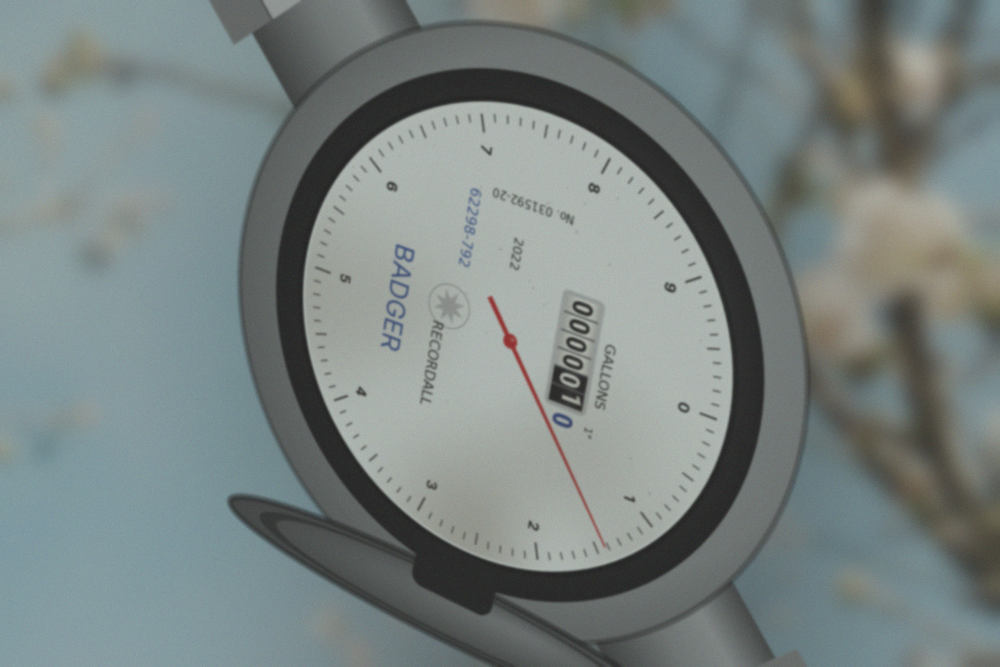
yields **11.4** gal
